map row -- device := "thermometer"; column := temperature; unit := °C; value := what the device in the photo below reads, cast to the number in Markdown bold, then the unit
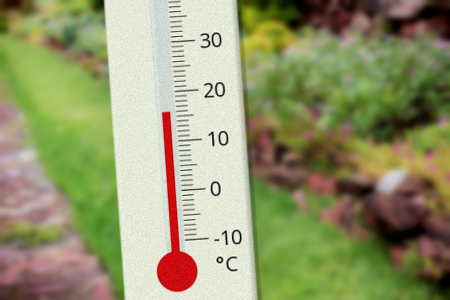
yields **16** °C
